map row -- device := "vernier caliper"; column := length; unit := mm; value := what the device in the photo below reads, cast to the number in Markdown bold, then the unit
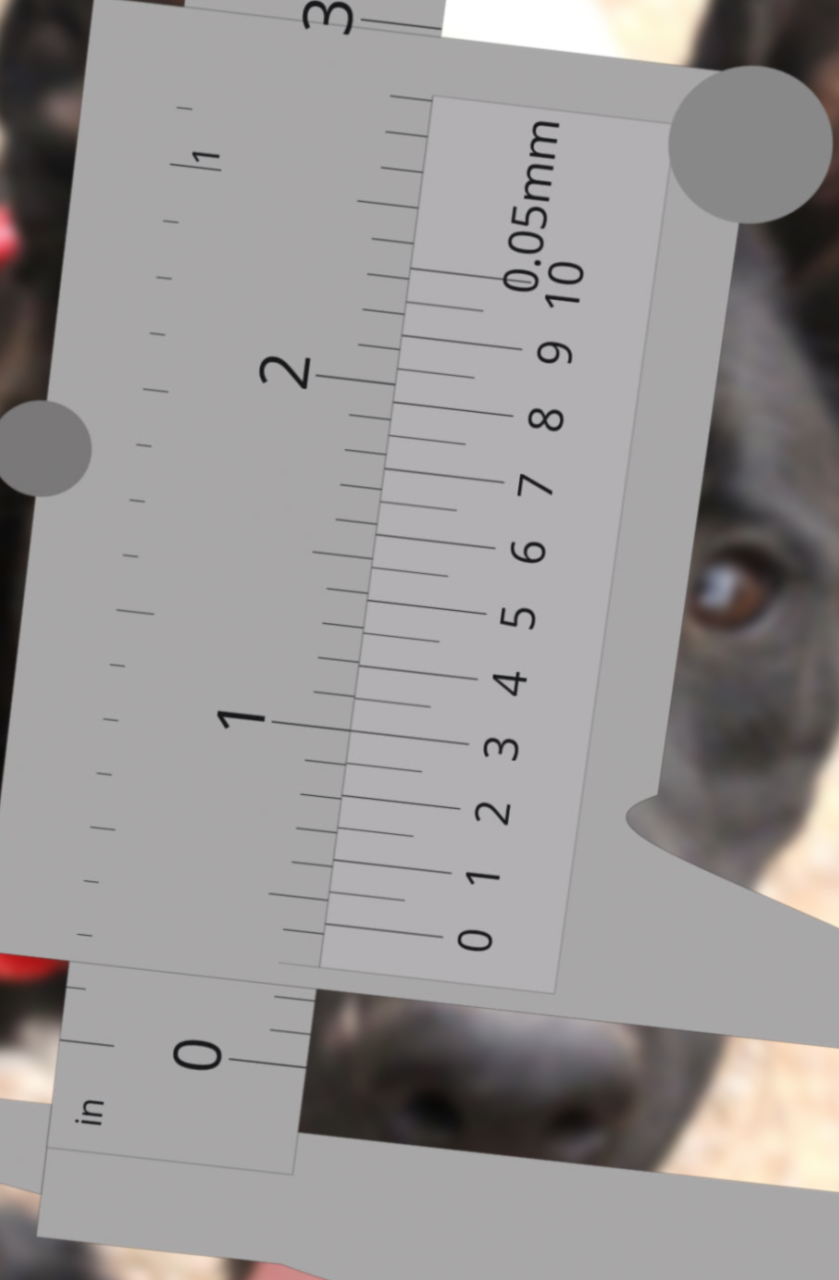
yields **4.30** mm
